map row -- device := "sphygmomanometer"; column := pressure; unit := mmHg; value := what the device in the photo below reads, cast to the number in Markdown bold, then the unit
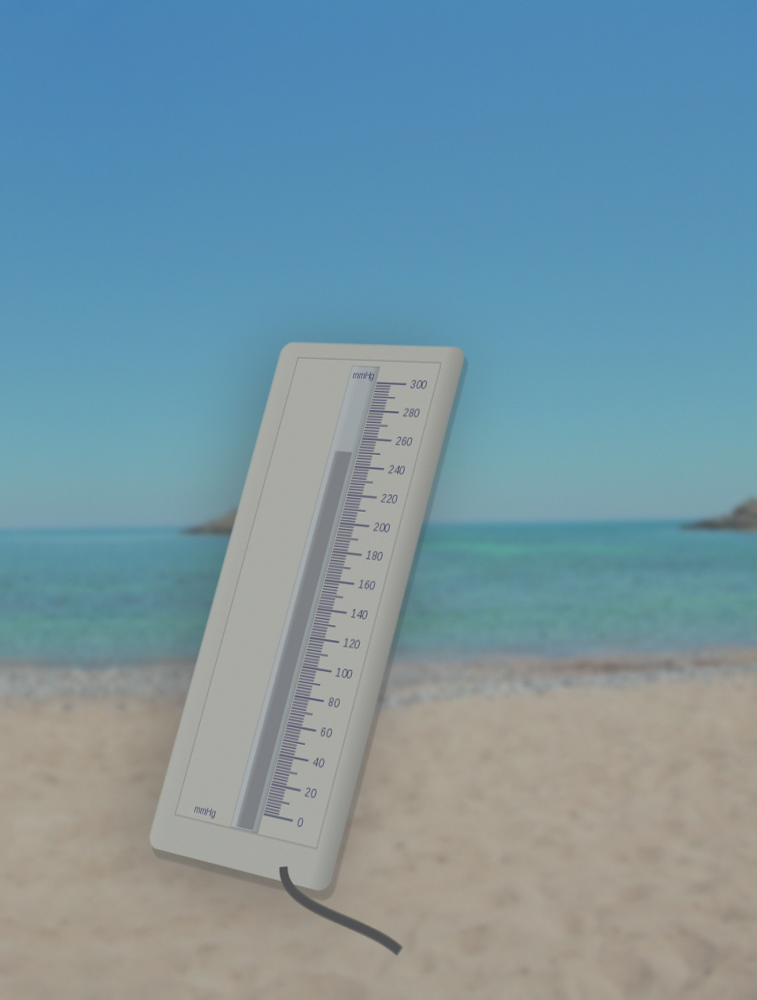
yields **250** mmHg
